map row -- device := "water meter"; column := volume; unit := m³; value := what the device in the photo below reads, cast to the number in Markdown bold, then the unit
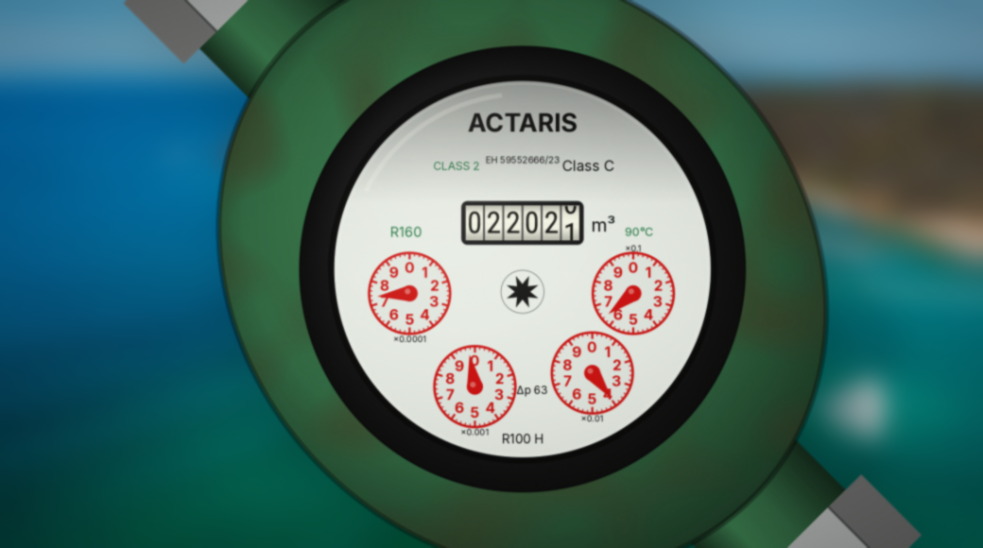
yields **22020.6397** m³
